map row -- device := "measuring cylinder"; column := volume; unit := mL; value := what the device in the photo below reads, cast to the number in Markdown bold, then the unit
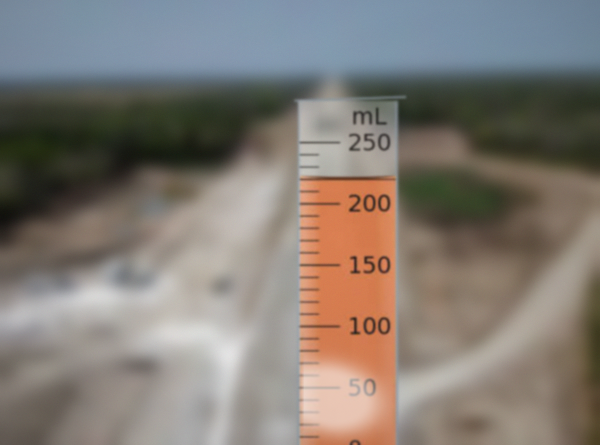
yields **220** mL
